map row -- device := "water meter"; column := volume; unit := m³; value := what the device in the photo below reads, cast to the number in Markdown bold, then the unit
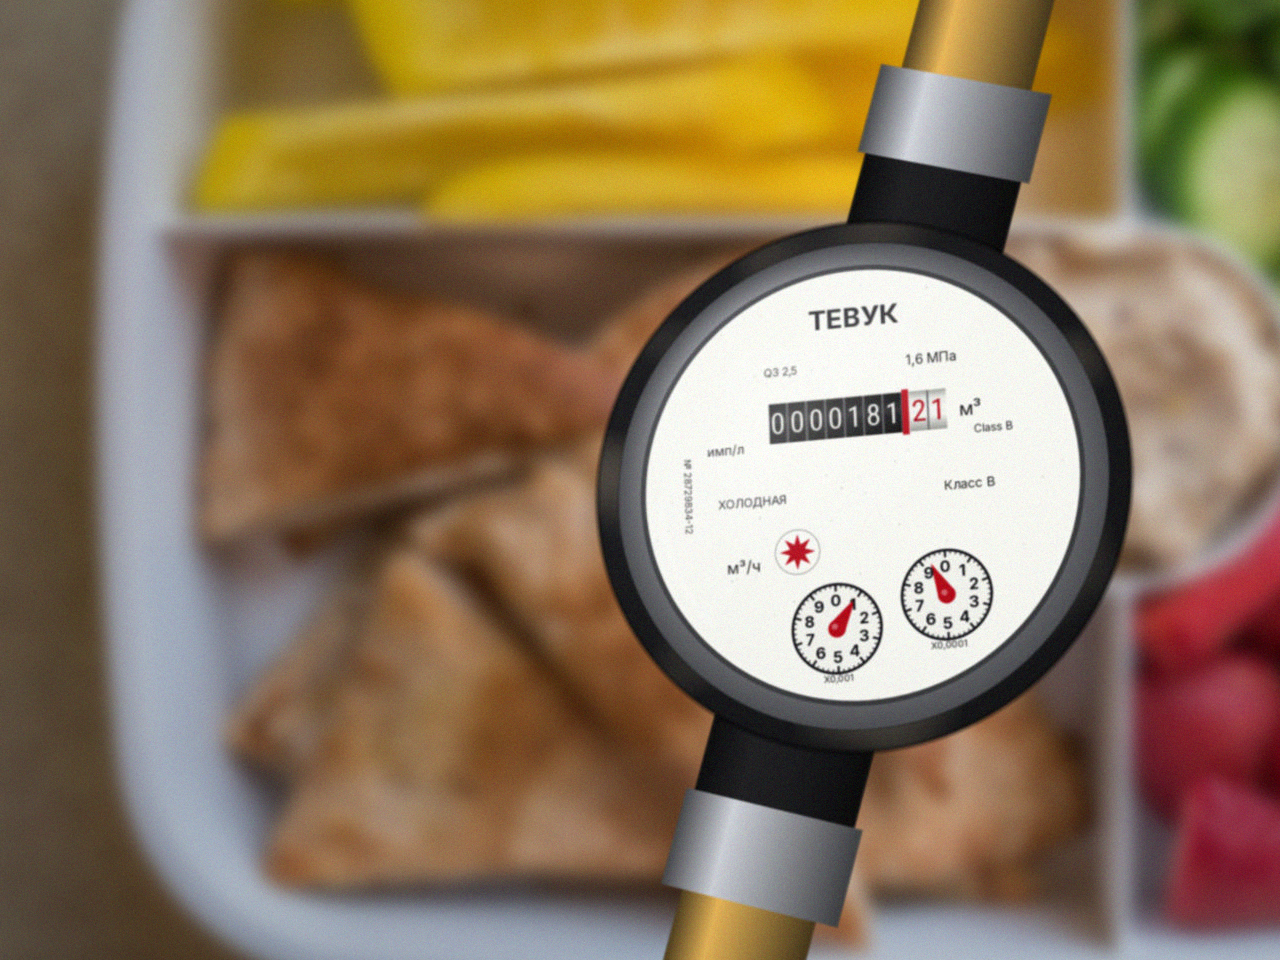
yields **181.2109** m³
